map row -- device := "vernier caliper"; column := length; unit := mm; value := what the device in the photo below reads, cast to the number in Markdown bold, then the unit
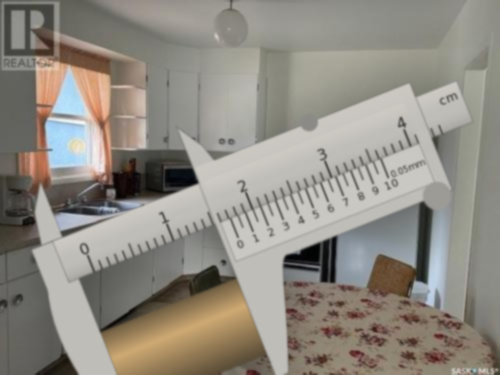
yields **17.2** mm
